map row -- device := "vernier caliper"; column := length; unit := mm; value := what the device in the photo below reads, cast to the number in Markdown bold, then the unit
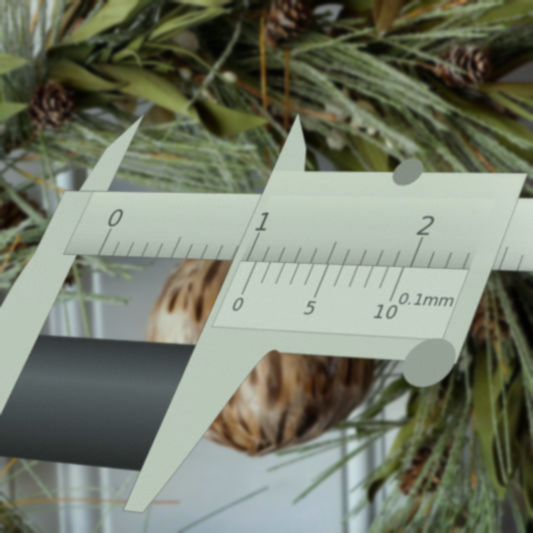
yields **10.6** mm
